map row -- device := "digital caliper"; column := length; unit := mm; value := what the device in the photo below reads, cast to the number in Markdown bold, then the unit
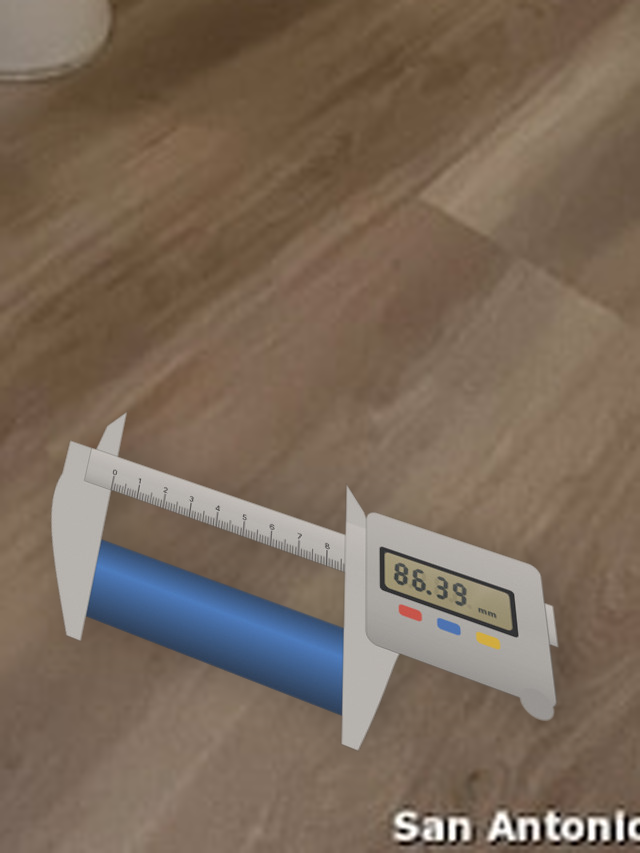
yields **86.39** mm
